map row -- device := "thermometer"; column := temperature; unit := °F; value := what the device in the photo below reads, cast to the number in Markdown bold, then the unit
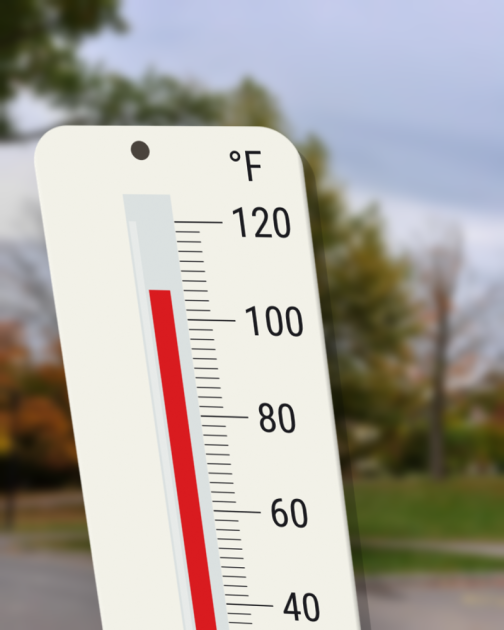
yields **106** °F
